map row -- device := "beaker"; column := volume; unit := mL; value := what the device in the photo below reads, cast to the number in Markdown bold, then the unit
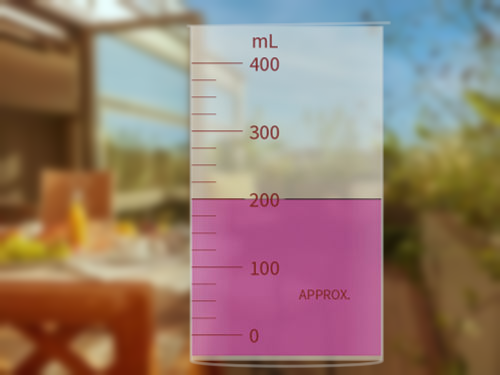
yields **200** mL
